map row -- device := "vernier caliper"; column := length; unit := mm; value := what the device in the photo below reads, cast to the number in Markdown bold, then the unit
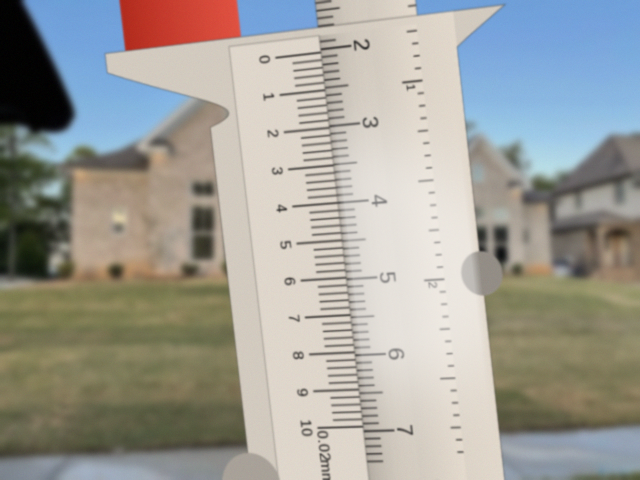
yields **20.4** mm
